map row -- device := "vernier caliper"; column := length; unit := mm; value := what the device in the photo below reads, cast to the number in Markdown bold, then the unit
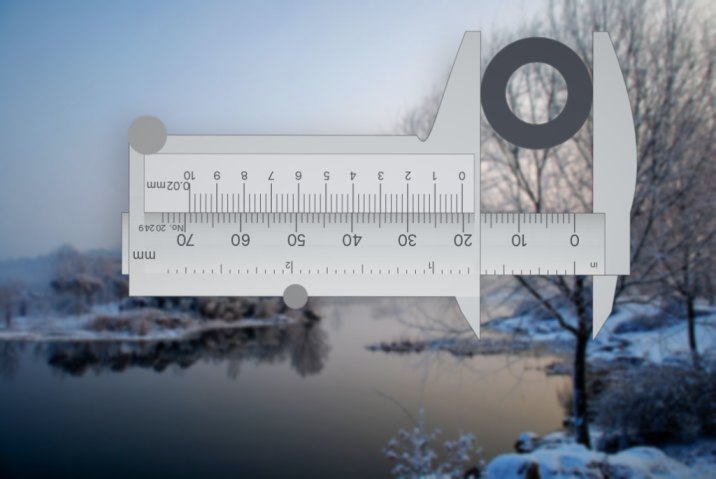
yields **20.2** mm
